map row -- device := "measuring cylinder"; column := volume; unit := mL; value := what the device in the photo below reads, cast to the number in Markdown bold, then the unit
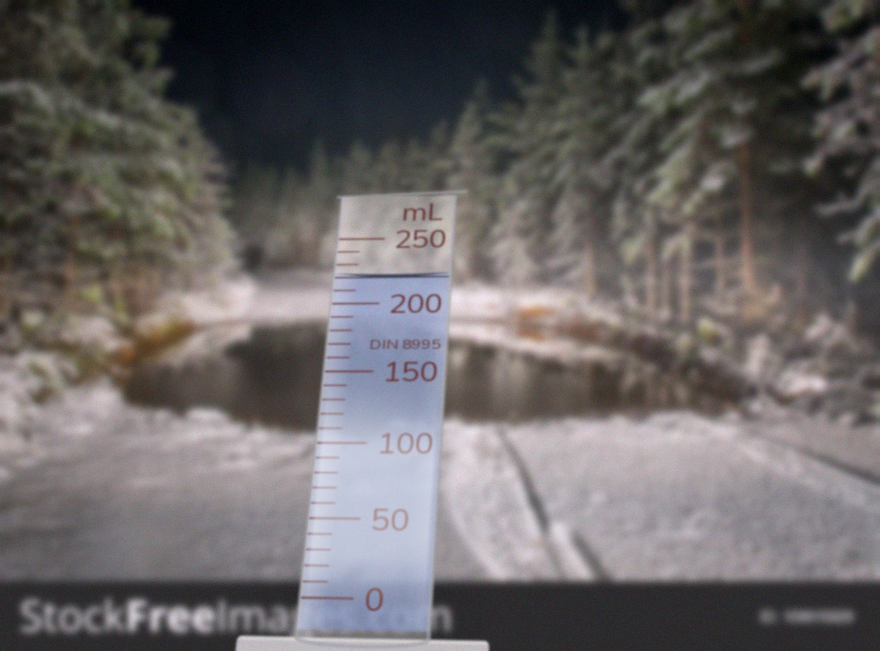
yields **220** mL
